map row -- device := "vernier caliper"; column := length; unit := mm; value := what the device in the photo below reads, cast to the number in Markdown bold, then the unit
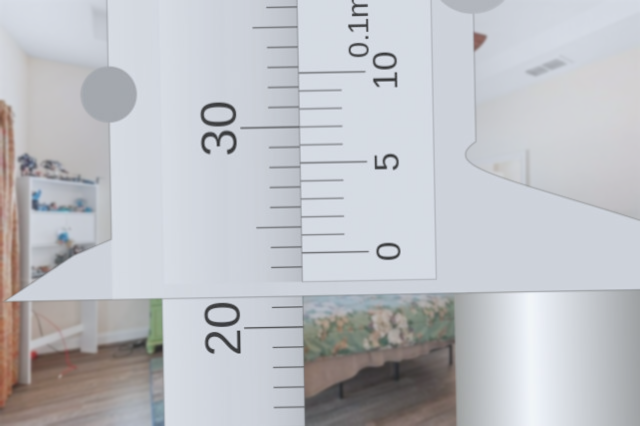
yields **23.7** mm
